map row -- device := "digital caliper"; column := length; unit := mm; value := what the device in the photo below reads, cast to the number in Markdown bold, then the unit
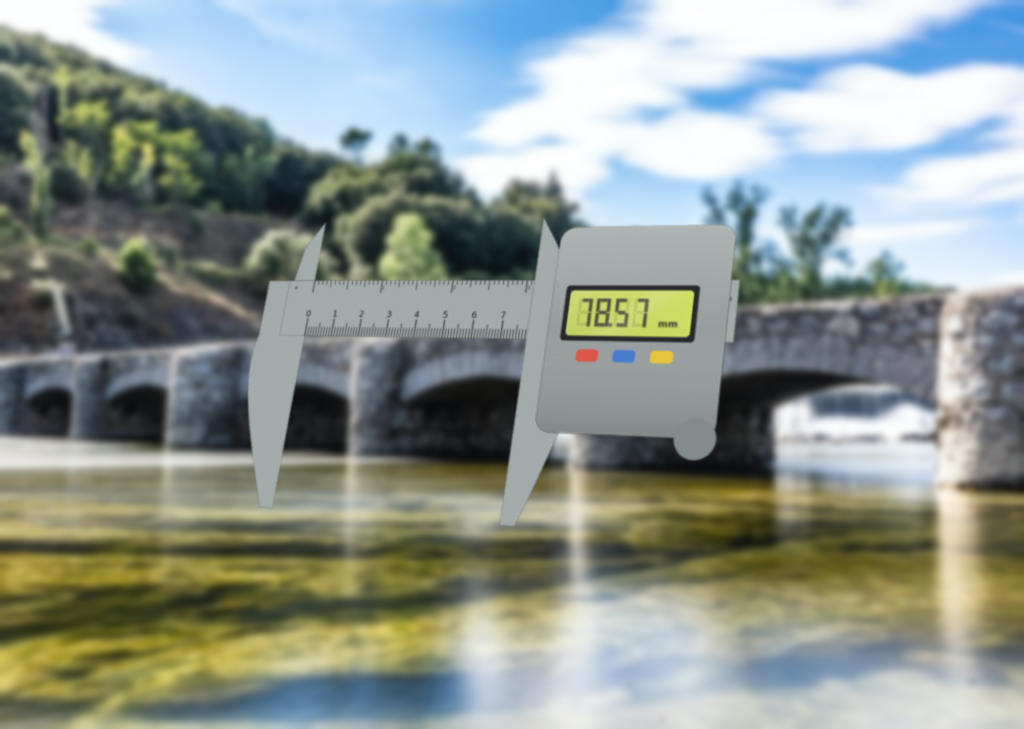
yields **78.57** mm
